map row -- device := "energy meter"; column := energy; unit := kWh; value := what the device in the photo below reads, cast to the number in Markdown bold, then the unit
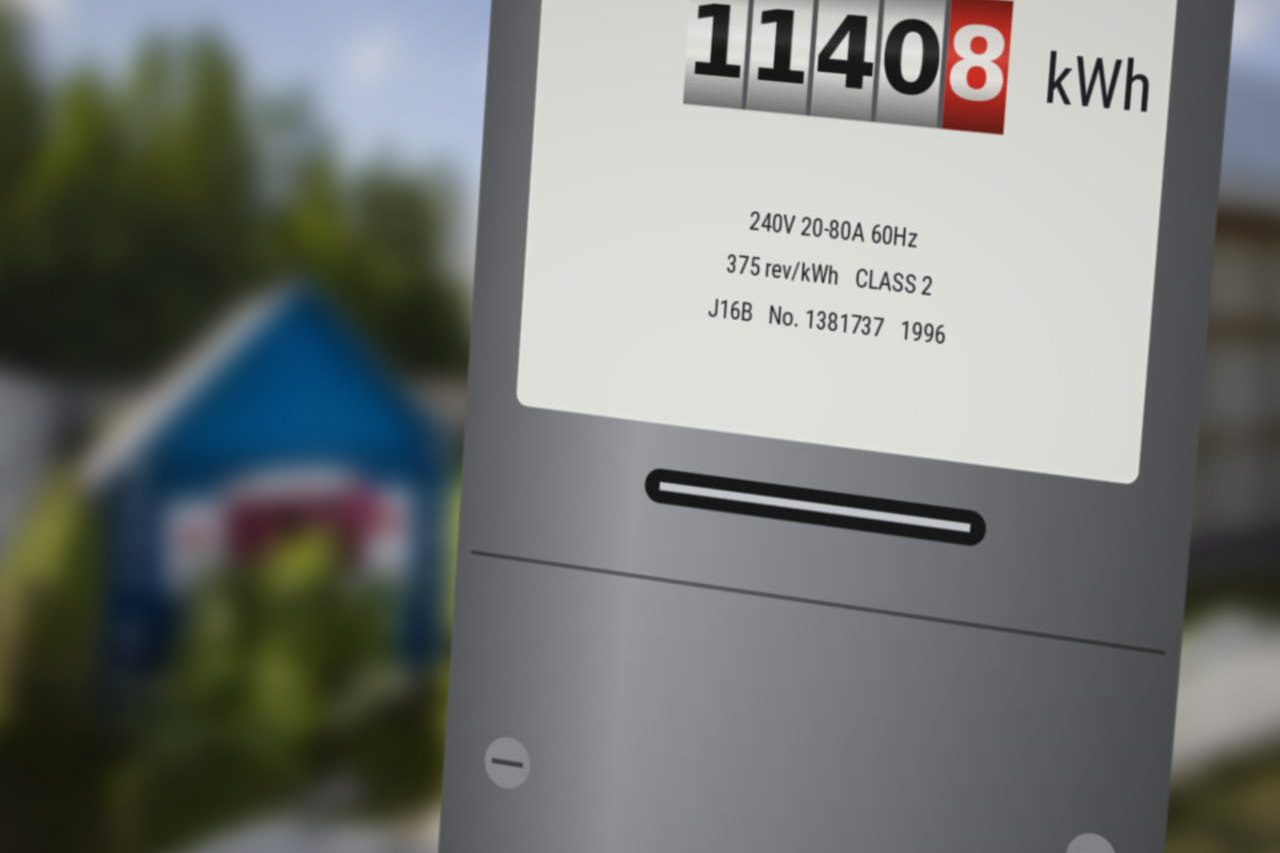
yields **1140.8** kWh
